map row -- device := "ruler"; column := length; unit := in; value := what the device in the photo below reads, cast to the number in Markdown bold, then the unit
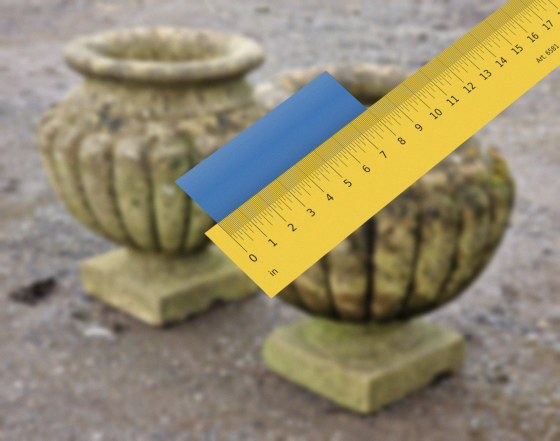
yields **8** in
